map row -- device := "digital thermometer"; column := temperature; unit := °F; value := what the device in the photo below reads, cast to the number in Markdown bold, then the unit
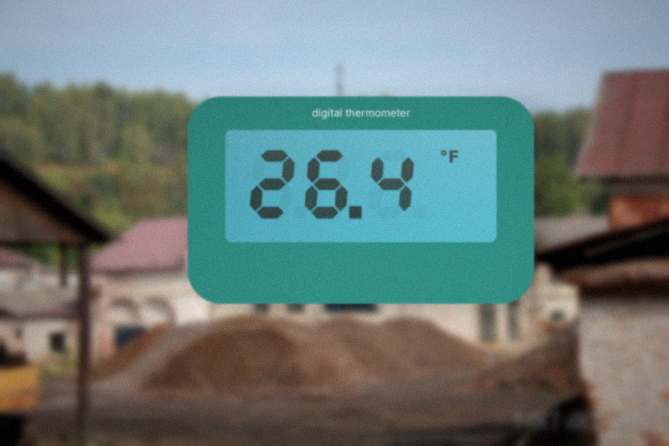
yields **26.4** °F
